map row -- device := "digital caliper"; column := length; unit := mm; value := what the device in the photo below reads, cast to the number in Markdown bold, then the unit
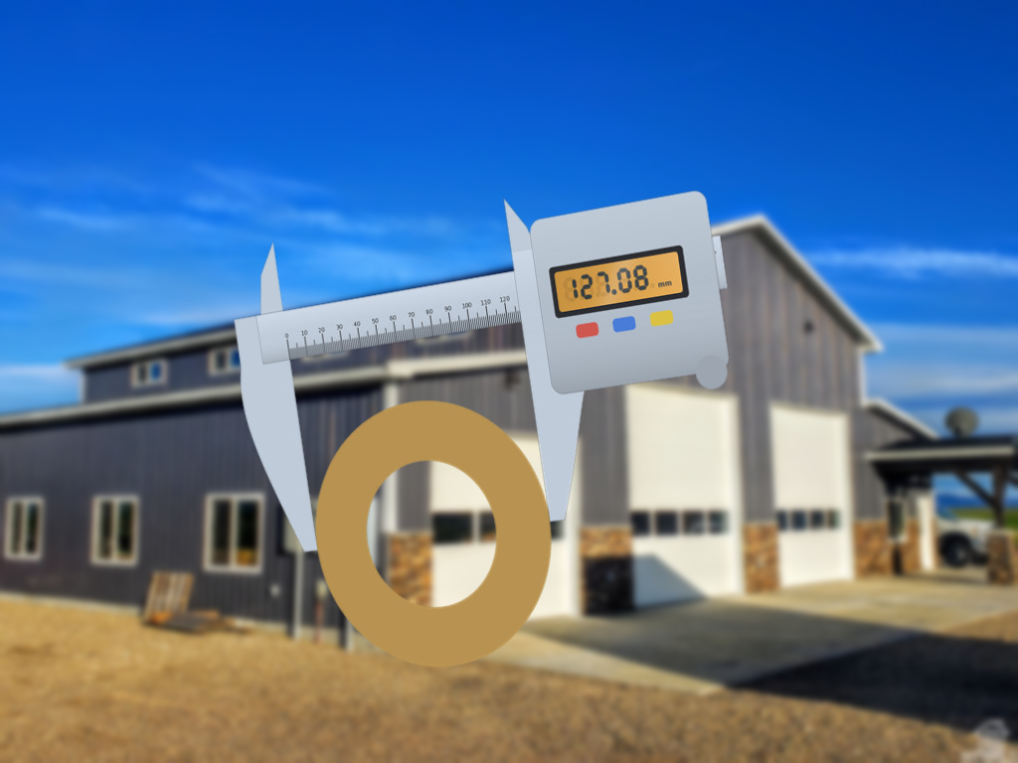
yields **127.08** mm
